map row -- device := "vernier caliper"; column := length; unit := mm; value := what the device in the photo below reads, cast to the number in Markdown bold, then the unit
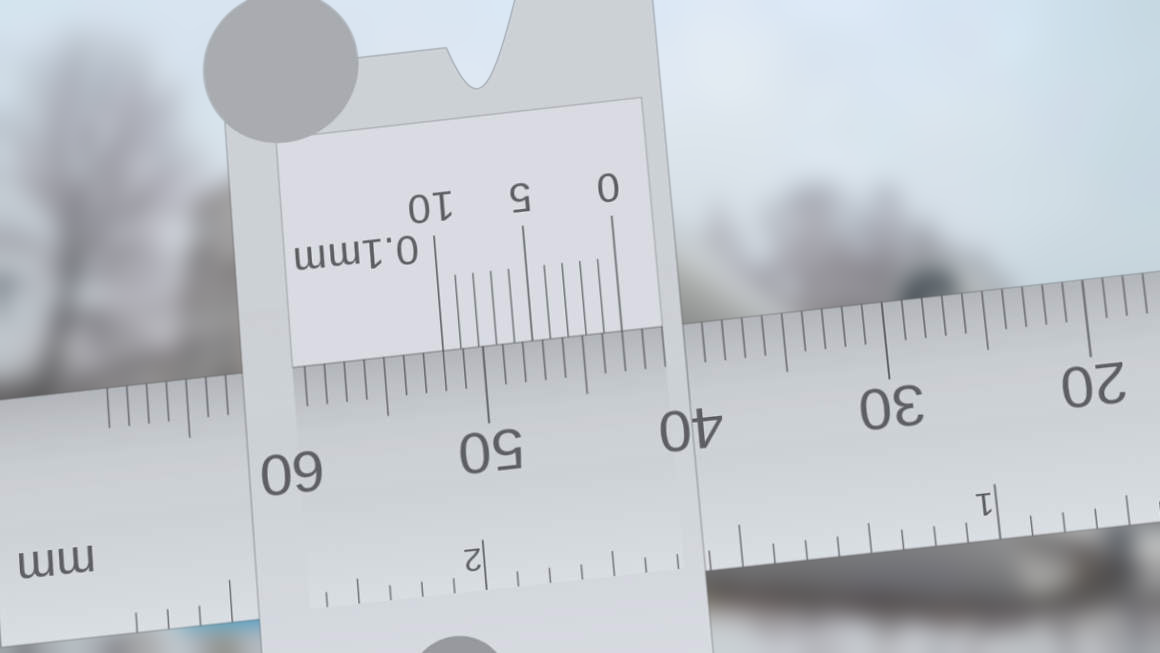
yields **43.0** mm
